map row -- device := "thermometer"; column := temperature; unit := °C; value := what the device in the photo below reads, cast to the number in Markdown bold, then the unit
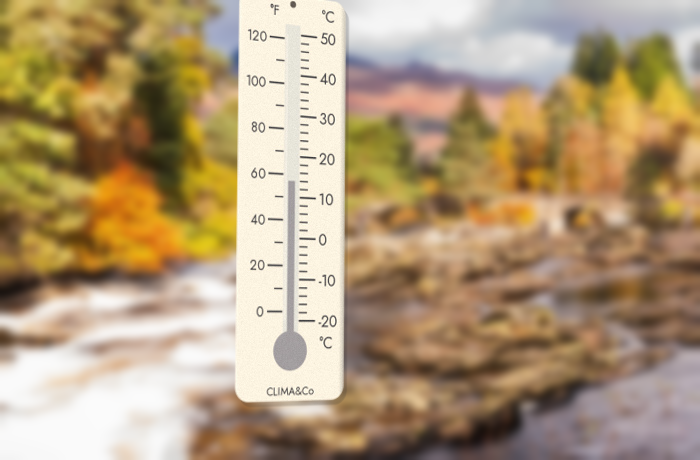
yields **14** °C
